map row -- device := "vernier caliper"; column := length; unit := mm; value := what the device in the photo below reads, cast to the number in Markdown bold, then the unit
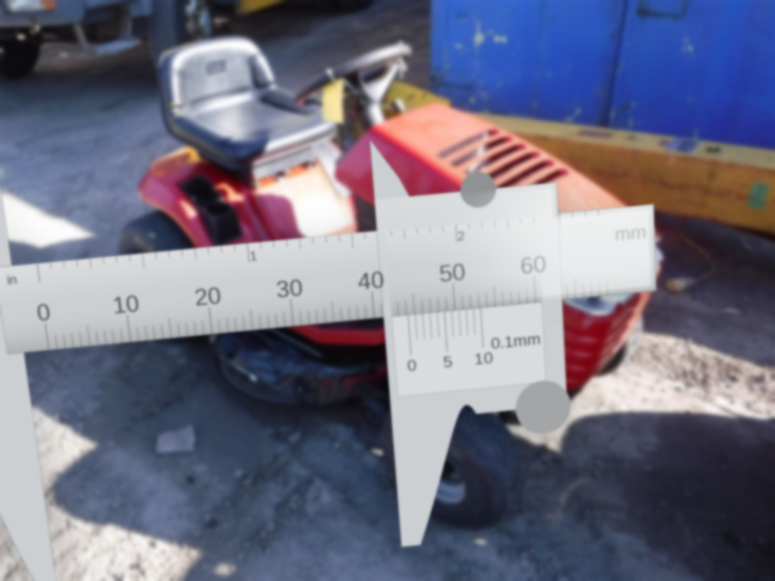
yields **44.2** mm
